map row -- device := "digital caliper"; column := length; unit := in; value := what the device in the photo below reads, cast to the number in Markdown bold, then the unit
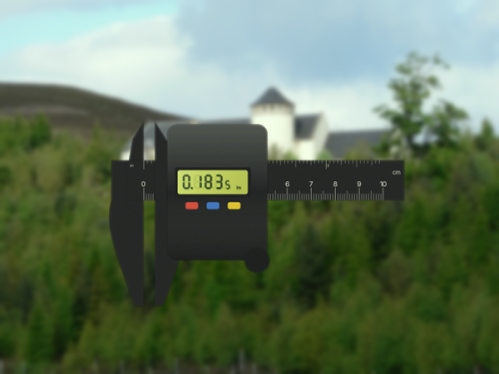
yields **0.1835** in
